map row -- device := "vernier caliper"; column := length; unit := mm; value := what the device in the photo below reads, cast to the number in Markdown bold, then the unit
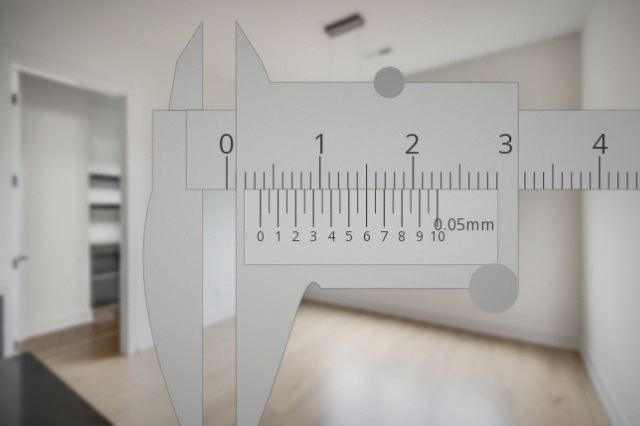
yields **3.6** mm
